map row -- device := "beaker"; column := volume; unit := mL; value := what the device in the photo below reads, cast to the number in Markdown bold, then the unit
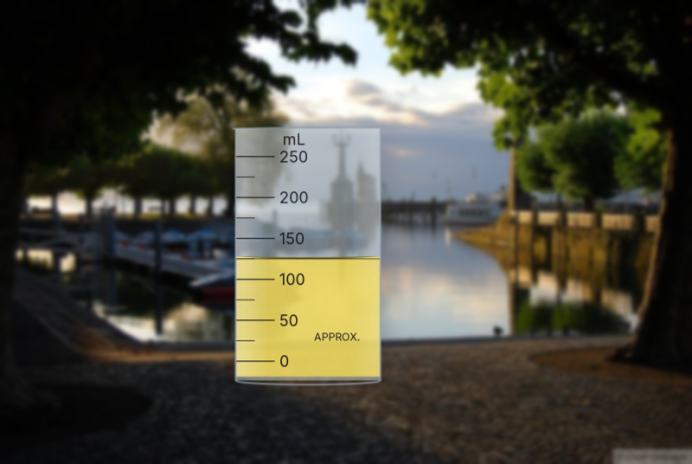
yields **125** mL
